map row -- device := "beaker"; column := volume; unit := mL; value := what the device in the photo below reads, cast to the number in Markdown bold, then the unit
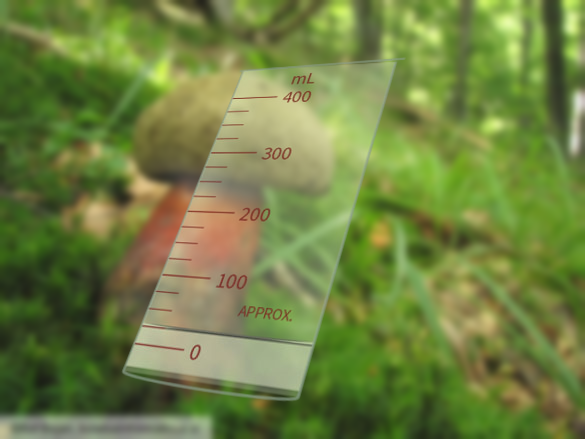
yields **25** mL
